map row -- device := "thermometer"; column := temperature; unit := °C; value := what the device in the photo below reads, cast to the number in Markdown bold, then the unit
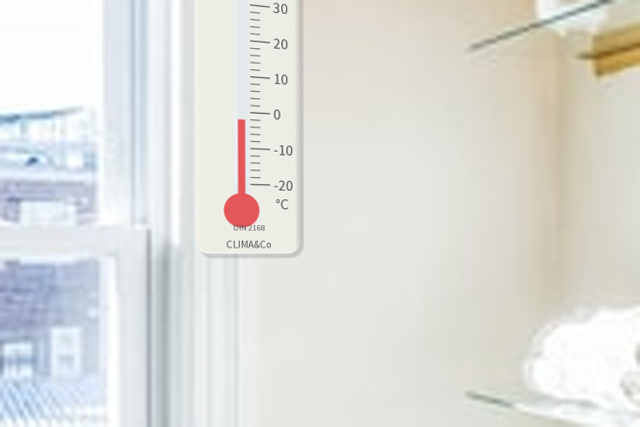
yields **-2** °C
